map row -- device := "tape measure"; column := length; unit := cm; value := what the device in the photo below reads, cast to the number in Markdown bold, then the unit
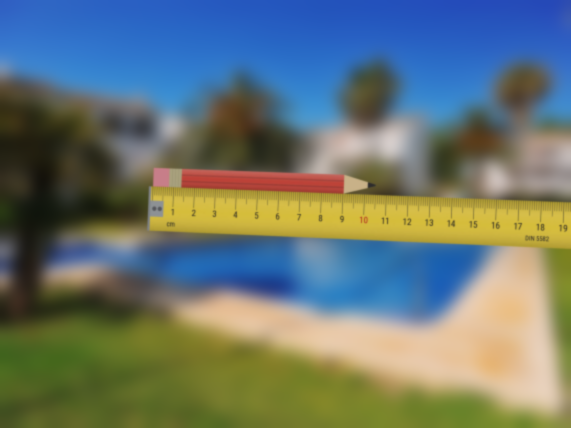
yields **10.5** cm
